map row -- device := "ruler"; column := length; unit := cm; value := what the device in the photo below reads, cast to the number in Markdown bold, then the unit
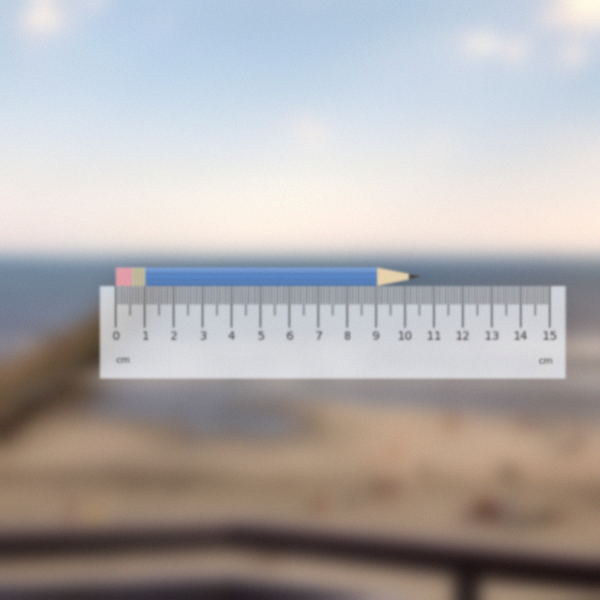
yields **10.5** cm
